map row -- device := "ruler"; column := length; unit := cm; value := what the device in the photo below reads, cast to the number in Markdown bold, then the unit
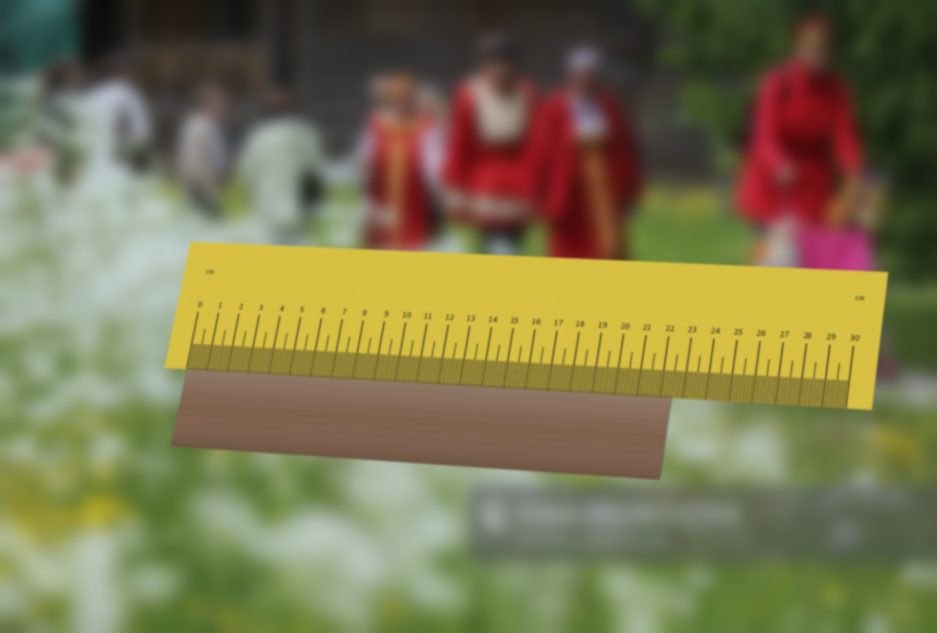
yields **22.5** cm
